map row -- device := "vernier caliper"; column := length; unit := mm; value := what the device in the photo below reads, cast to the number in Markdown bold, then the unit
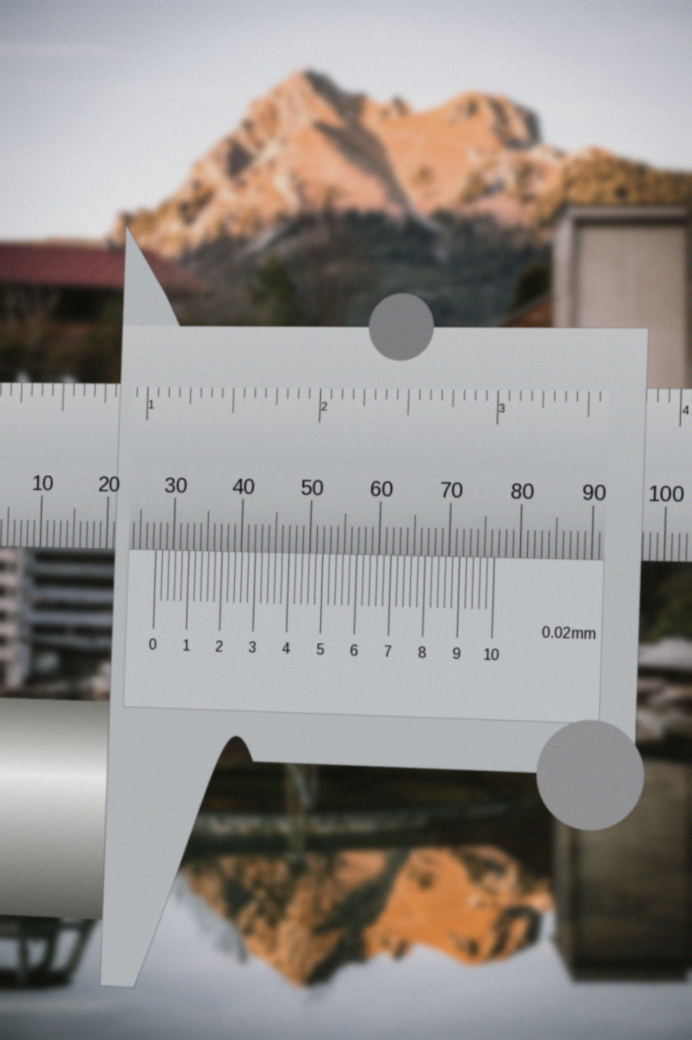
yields **27.4** mm
